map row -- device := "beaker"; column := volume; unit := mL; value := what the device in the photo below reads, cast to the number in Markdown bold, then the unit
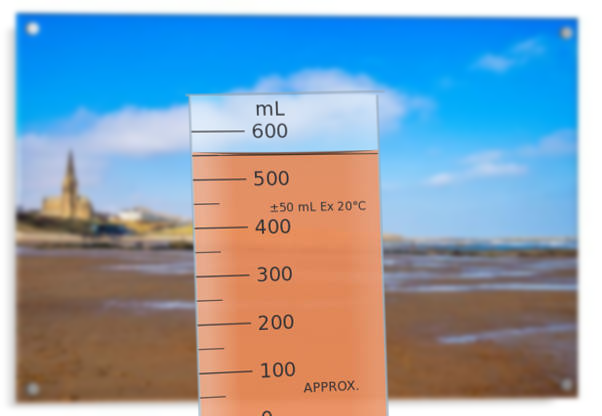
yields **550** mL
